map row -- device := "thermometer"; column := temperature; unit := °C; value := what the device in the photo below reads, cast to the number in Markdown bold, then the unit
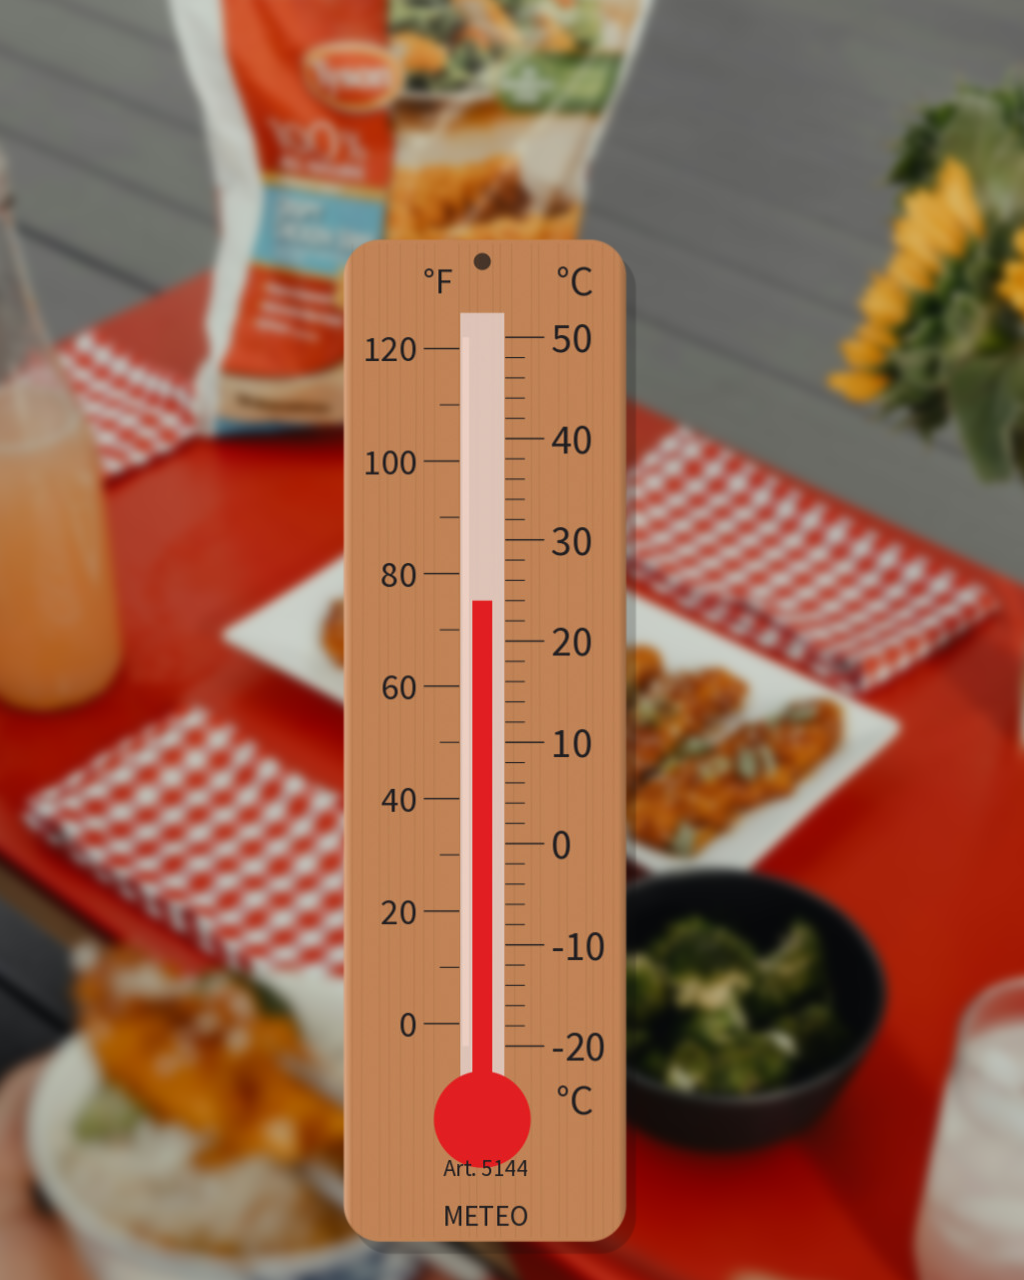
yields **24** °C
